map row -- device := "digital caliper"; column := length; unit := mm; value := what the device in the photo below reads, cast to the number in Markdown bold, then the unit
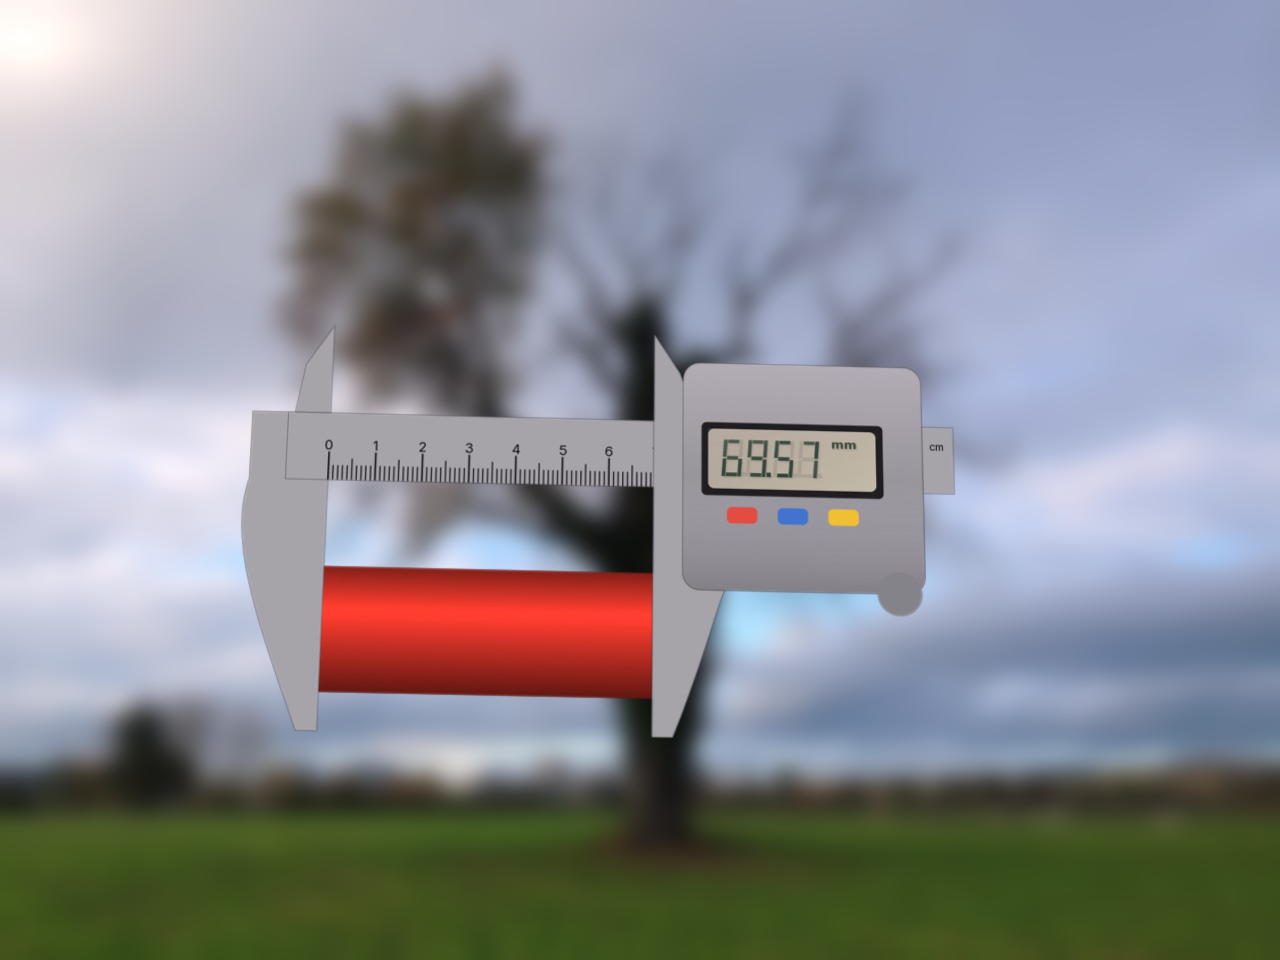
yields **69.57** mm
